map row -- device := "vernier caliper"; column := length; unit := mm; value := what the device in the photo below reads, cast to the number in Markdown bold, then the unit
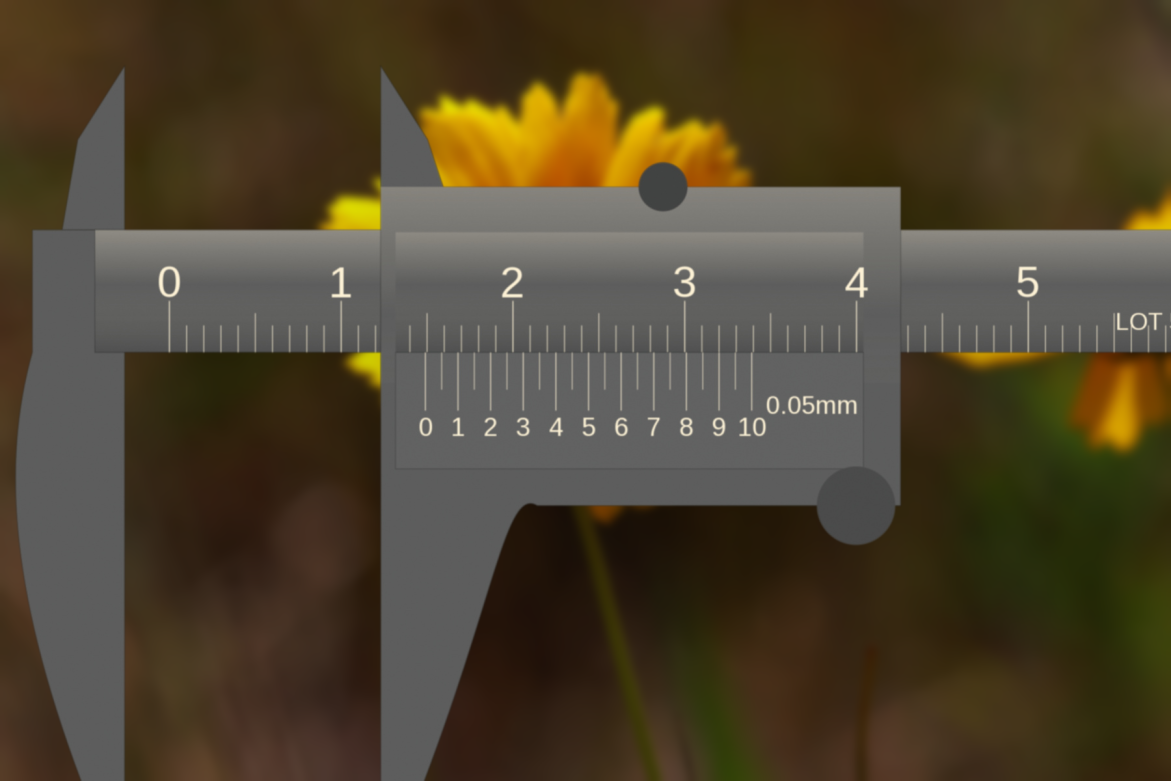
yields **14.9** mm
